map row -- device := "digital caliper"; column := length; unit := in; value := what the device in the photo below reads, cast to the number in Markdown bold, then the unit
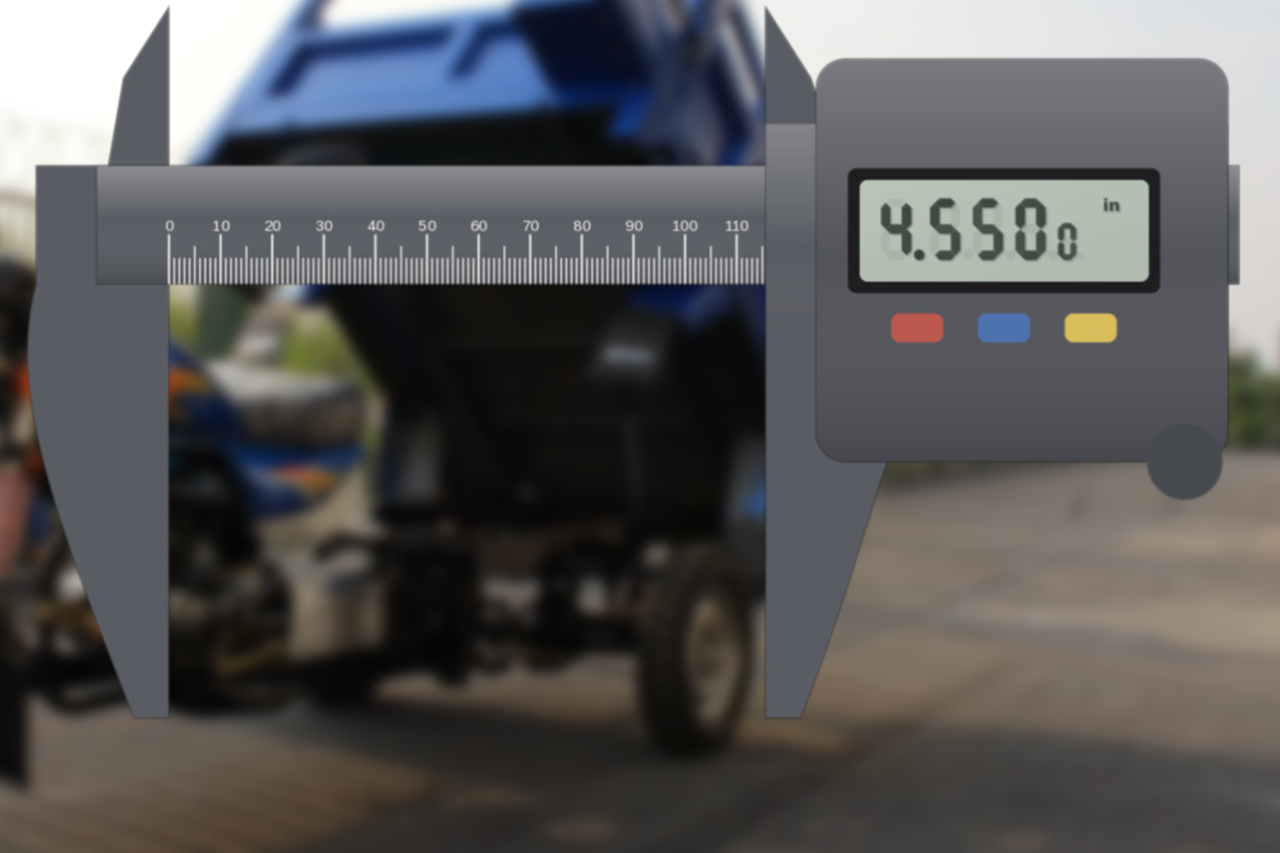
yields **4.5500** in
